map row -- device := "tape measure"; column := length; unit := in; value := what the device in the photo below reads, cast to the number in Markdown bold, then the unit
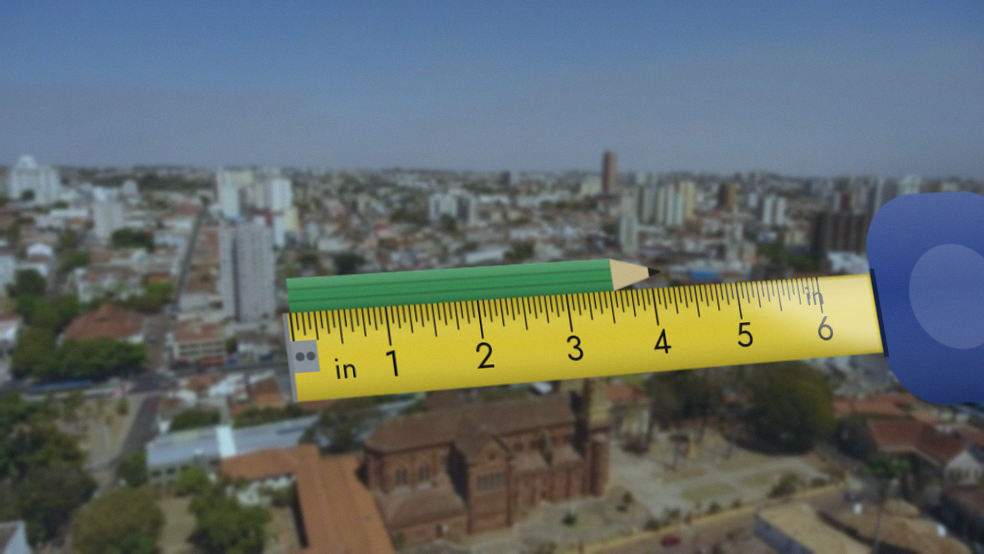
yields **4.125** in
